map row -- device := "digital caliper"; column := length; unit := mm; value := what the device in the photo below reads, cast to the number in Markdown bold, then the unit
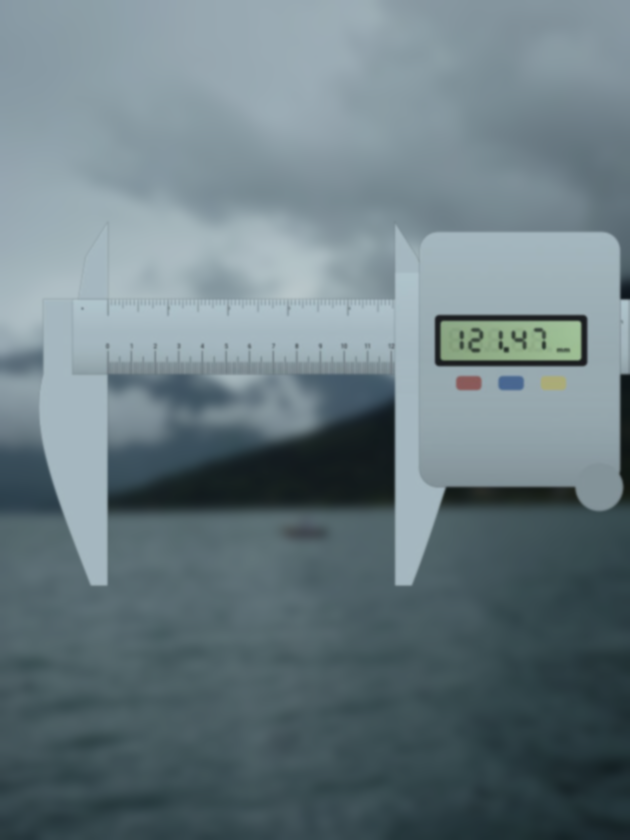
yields **121.47** mm
